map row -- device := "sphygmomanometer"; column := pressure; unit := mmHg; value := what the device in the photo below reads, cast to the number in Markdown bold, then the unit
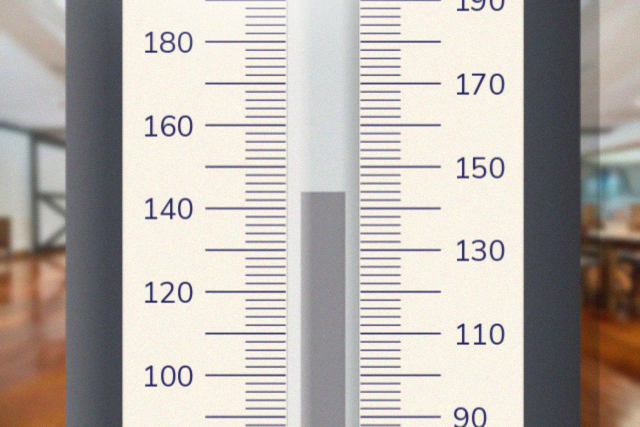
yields **144** mmHg
